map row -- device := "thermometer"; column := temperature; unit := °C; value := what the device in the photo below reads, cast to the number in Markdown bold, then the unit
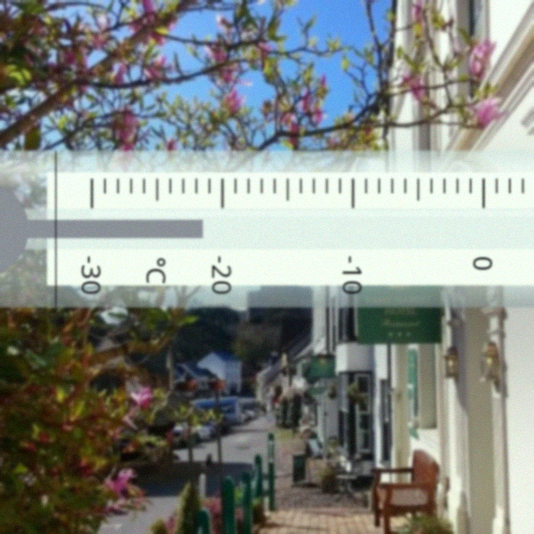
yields **-21.5** °C
